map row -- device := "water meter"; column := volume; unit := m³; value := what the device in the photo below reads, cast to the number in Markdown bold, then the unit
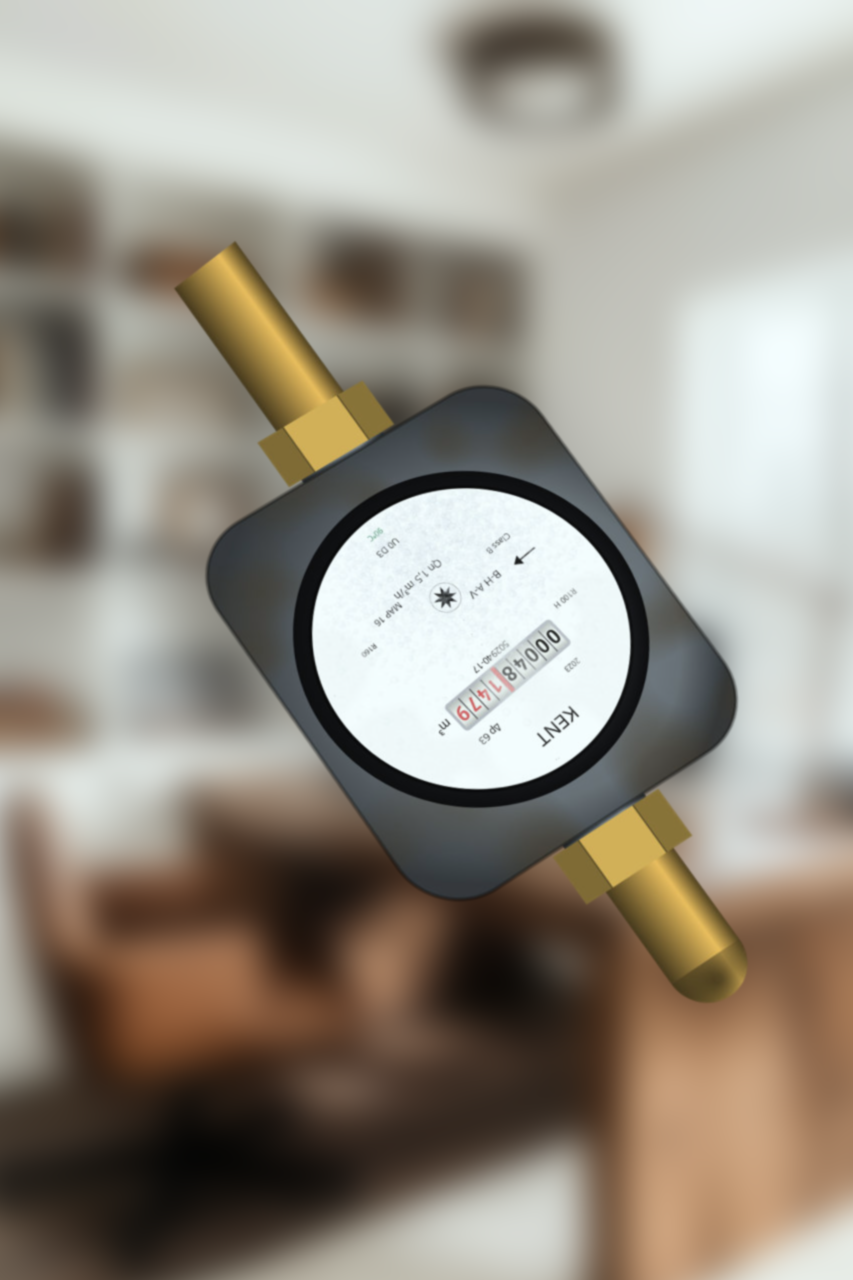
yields **48.1479** m³
